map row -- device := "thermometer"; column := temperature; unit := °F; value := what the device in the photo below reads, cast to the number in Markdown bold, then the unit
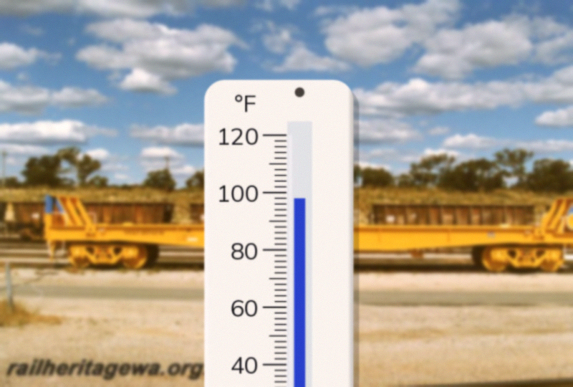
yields **98** °F
